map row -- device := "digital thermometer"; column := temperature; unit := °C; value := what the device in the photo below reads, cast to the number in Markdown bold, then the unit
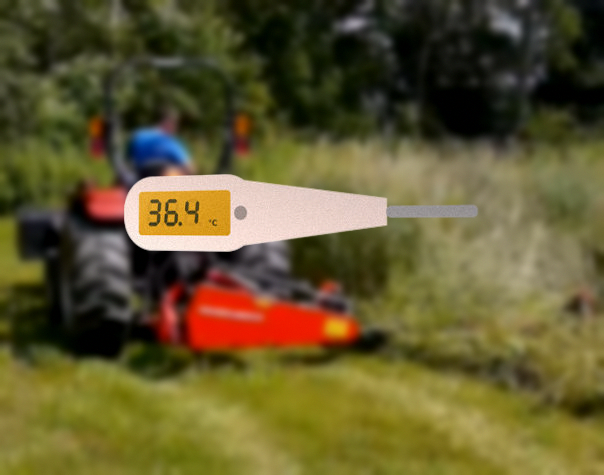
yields **36.4** °C
